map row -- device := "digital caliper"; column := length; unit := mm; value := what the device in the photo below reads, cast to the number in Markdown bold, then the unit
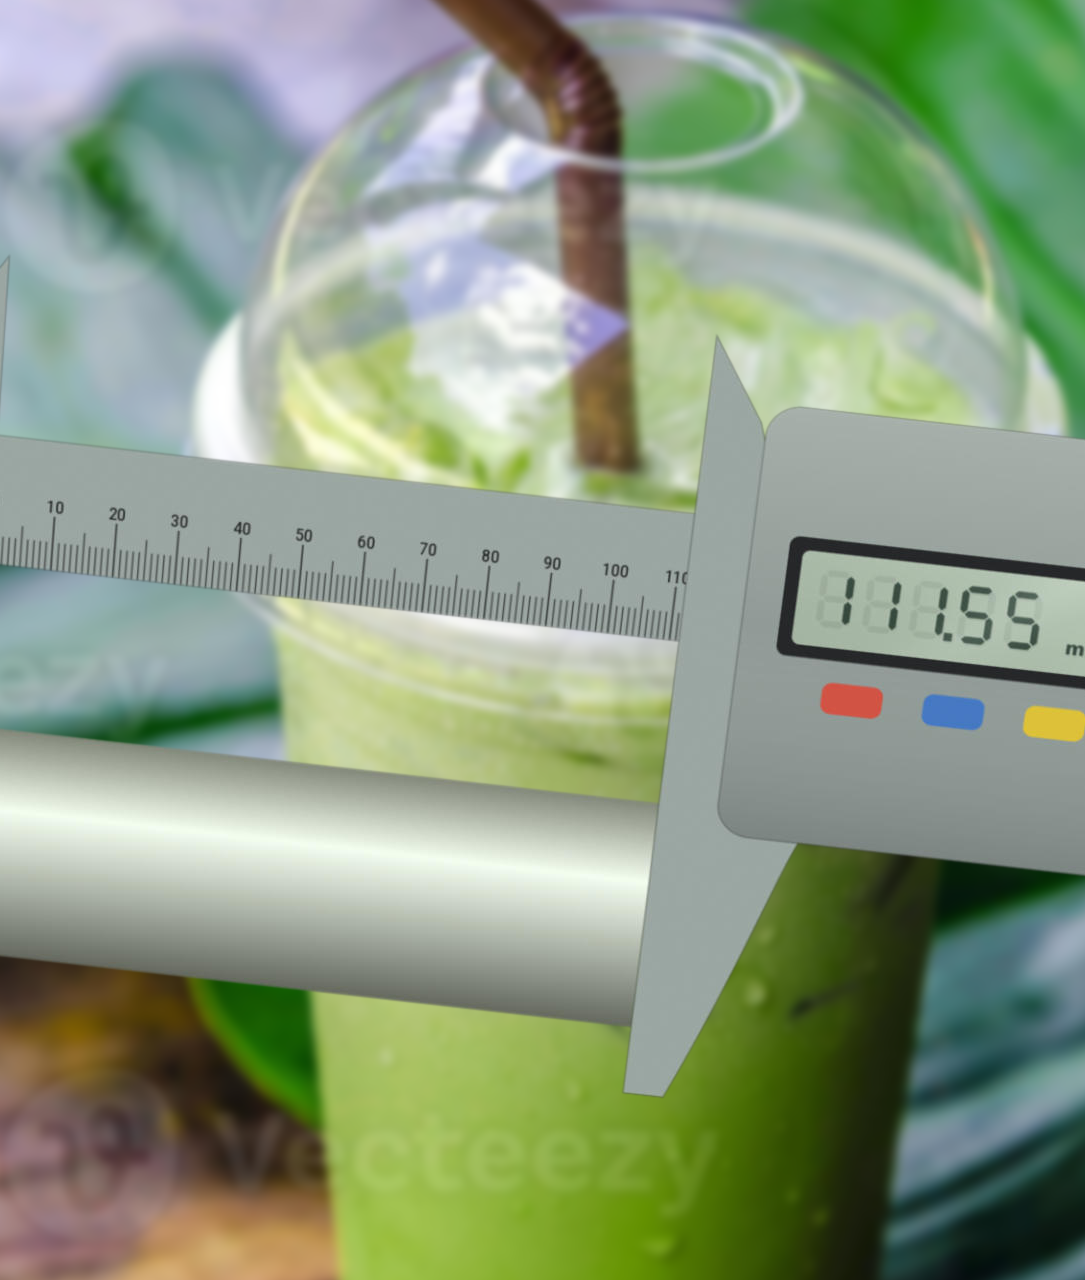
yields **111.55** mm
